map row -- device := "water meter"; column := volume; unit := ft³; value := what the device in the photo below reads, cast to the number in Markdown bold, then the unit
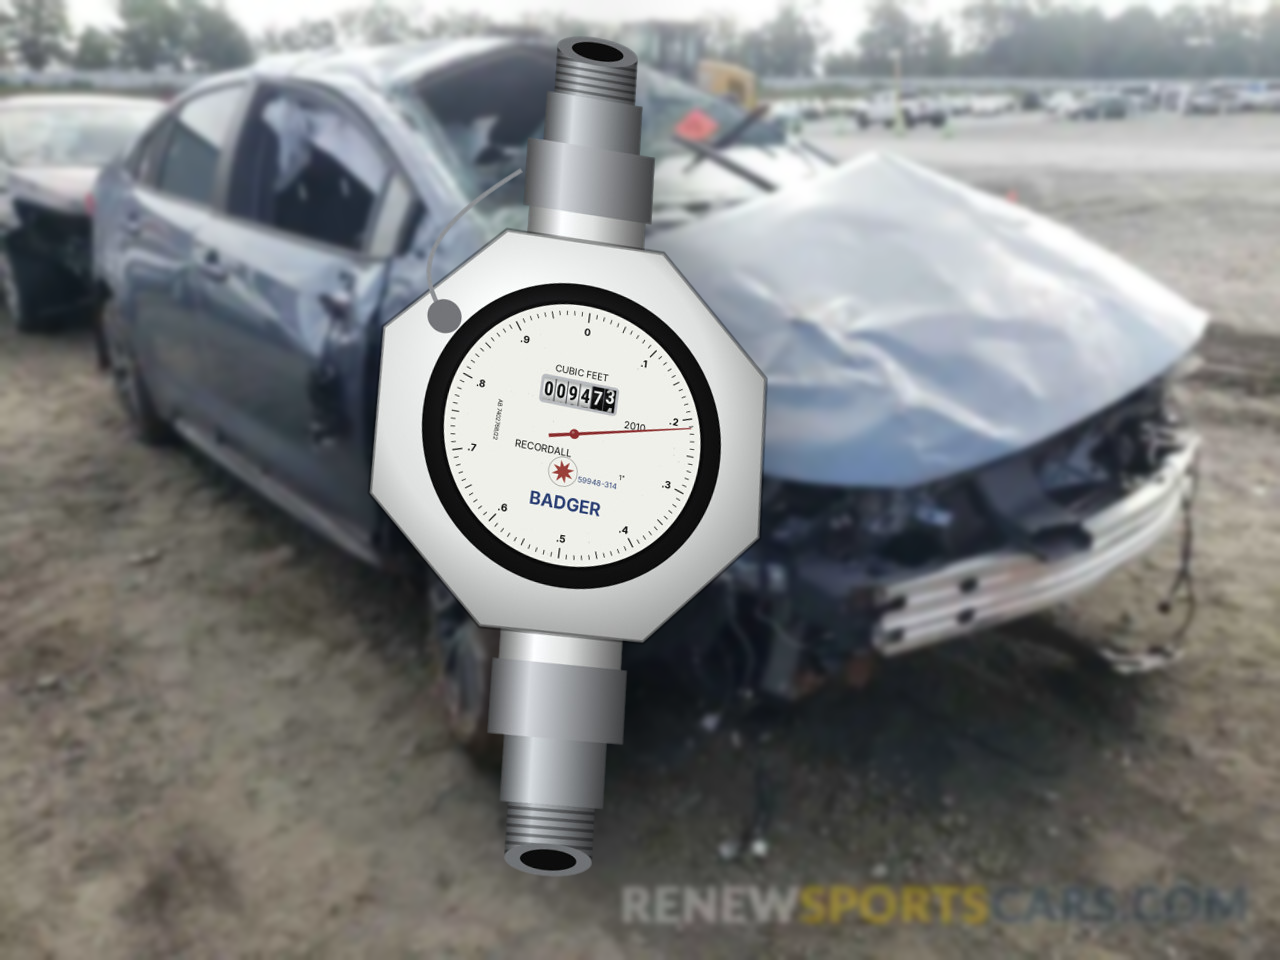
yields **9473.21** ft³
